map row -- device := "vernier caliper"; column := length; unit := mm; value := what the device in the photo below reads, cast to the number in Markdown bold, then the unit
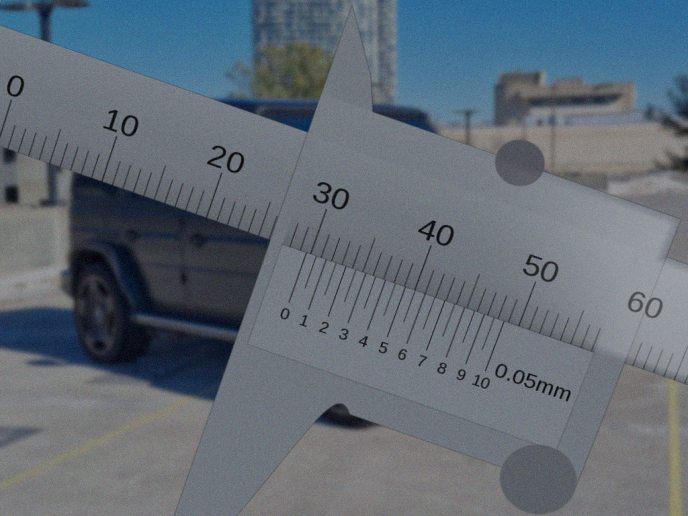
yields **29.6** mm
